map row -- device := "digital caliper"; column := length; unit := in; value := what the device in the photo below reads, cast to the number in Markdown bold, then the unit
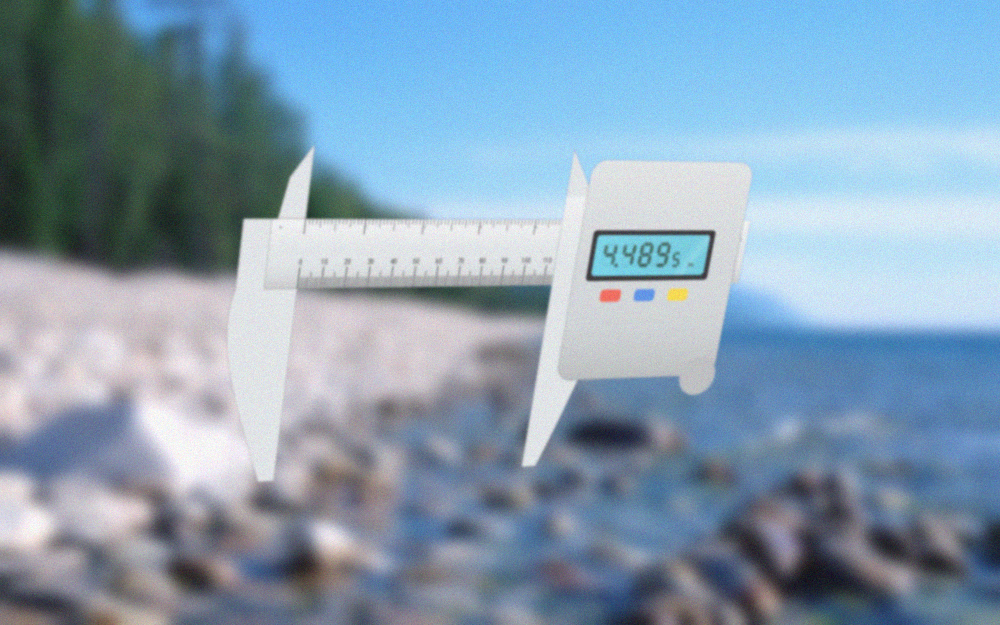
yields **4.4895** in
